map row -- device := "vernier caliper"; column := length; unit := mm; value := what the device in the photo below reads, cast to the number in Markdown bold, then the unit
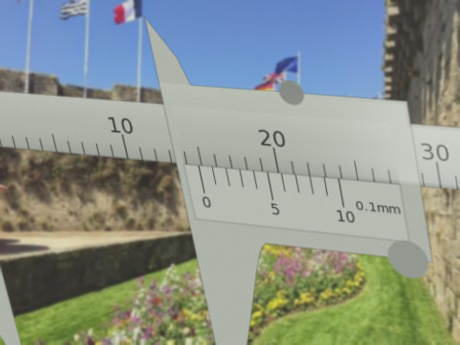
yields **14.8** mm
